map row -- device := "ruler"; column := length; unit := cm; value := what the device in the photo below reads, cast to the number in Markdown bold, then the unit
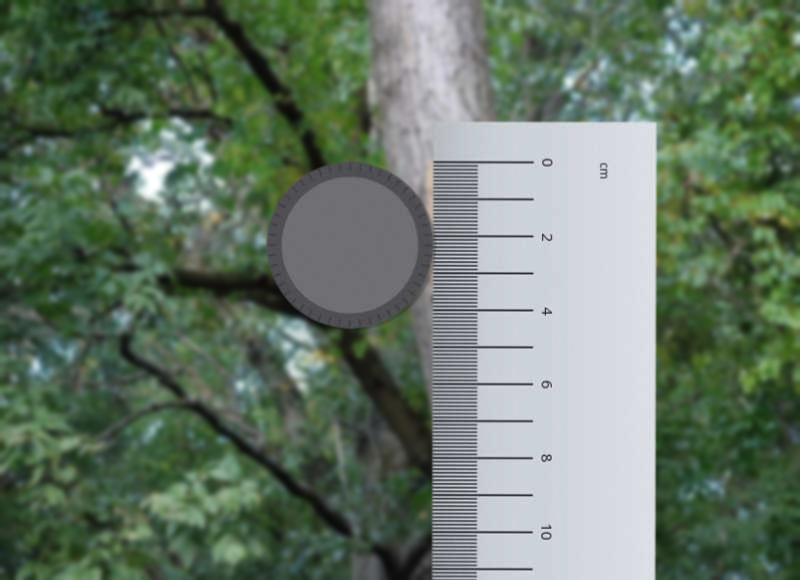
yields **4.5** cm
